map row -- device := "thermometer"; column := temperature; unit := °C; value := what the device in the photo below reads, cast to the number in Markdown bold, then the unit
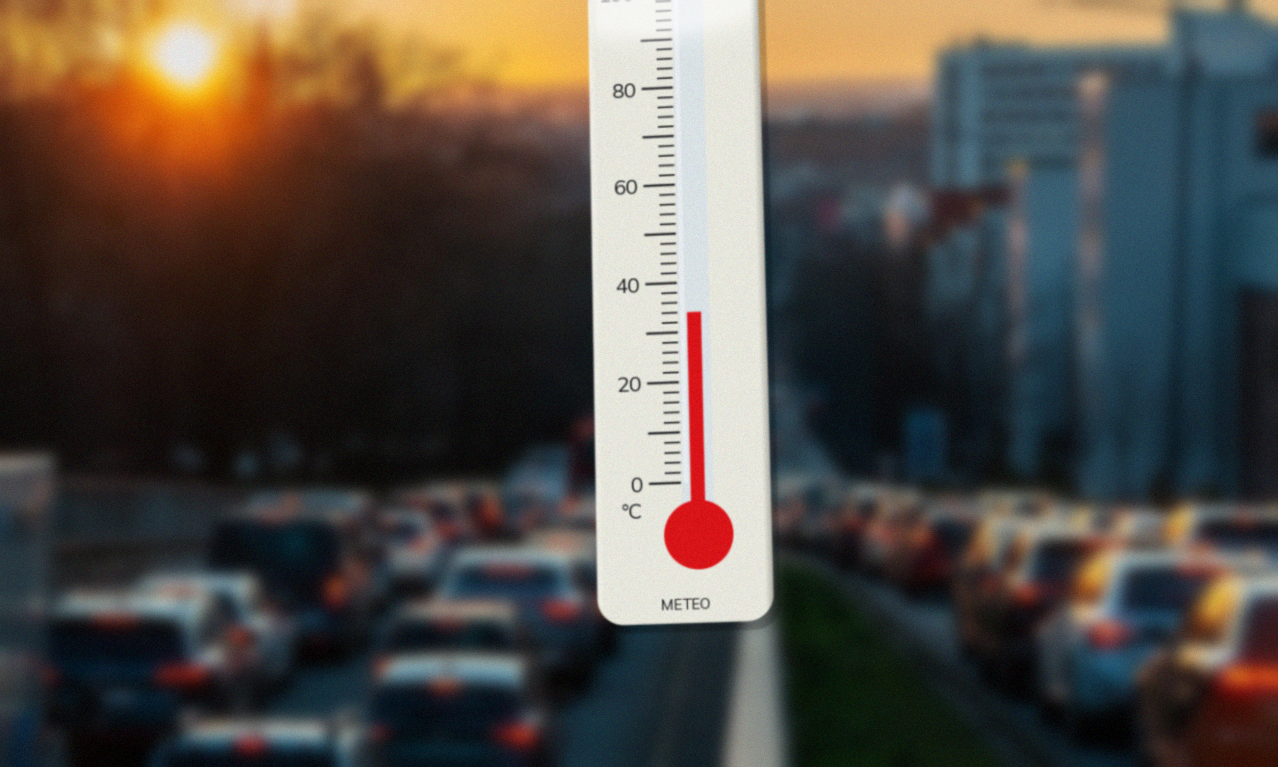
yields **34** °C
